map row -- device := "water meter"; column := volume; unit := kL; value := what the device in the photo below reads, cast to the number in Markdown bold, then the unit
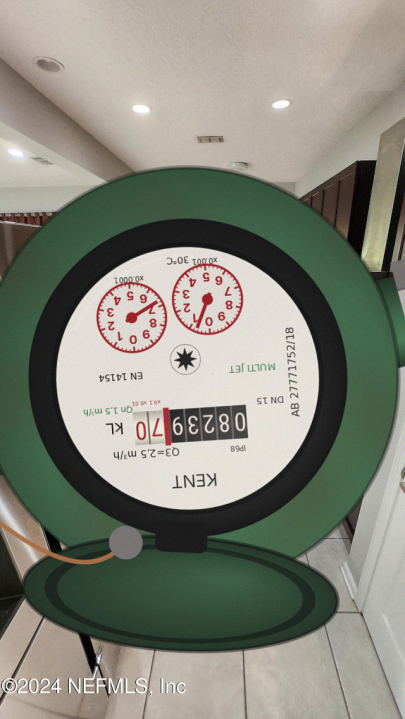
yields **8239.7006** kL
